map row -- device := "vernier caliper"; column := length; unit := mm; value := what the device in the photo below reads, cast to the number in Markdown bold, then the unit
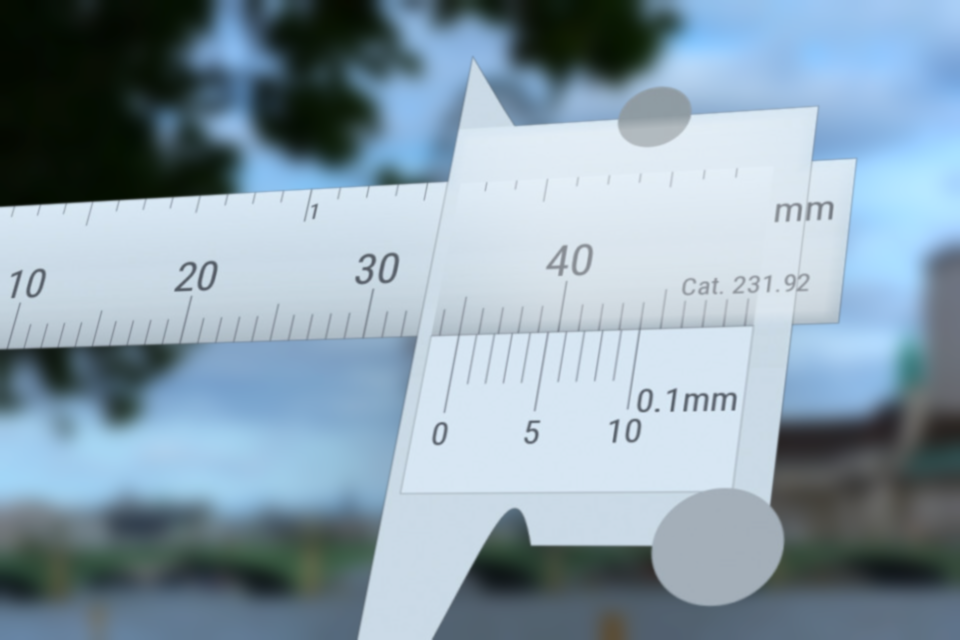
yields **35.0** mm
